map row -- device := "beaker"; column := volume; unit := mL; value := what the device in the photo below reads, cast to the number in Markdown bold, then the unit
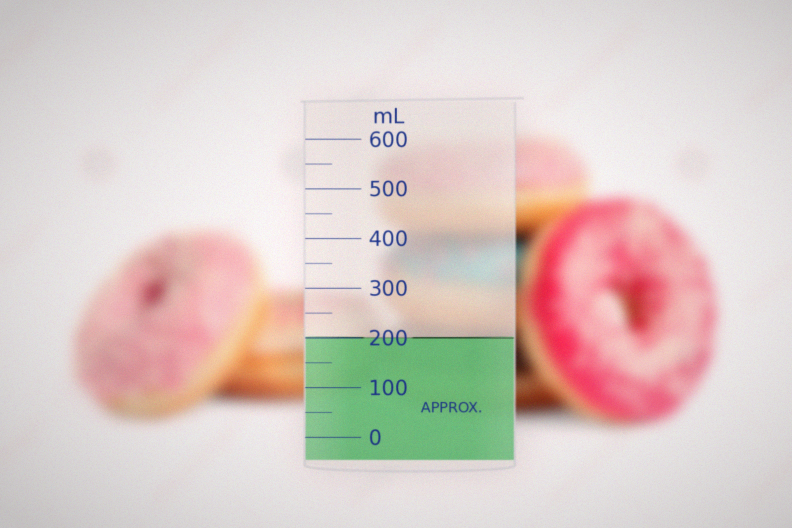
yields **200** mL
